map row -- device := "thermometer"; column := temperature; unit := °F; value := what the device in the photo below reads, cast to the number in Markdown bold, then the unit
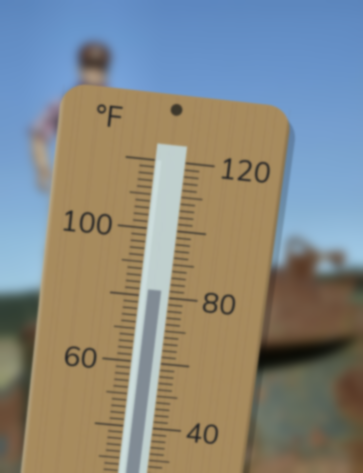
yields **82** °F
